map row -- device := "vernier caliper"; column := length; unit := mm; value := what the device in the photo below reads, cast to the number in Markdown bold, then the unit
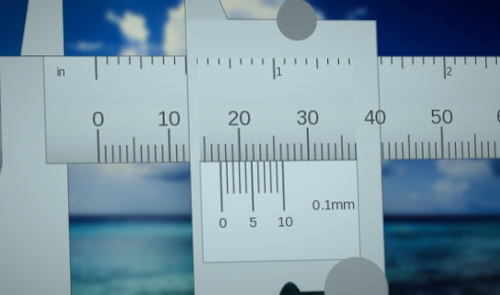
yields **17.2** mm
